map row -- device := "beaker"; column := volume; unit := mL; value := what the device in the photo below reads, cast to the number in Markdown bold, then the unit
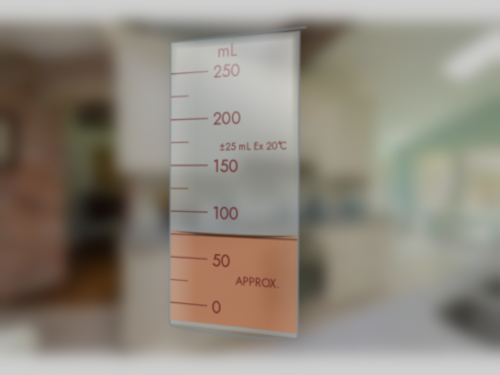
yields **75** mL
